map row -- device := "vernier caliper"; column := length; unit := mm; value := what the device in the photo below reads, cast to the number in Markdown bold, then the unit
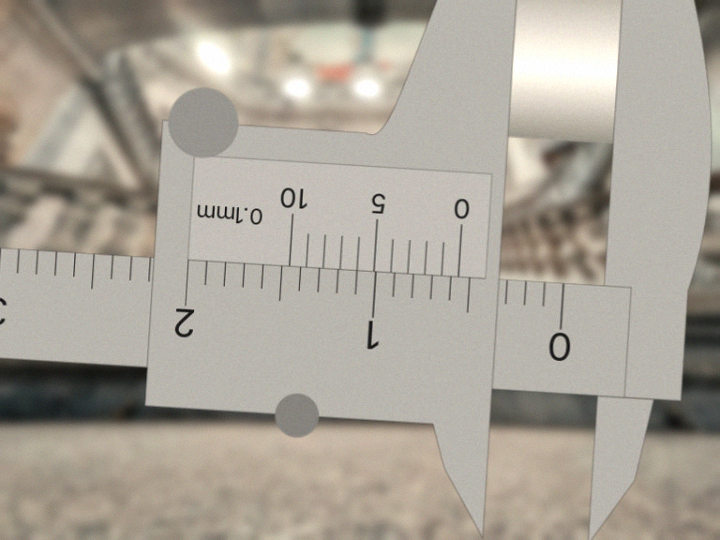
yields **5.6** mm
